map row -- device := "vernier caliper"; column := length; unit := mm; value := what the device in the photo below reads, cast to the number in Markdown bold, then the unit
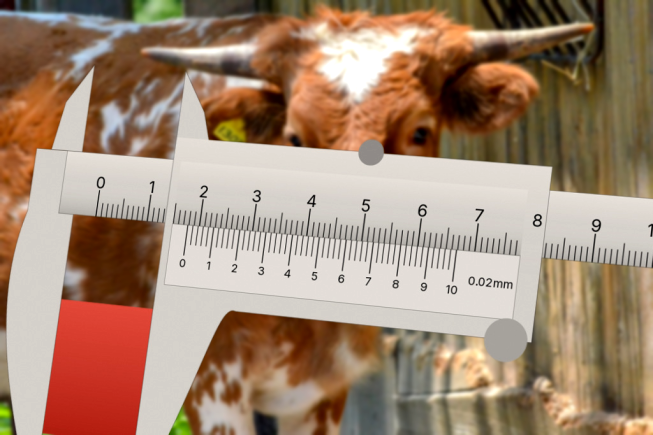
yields **17.8** mm
